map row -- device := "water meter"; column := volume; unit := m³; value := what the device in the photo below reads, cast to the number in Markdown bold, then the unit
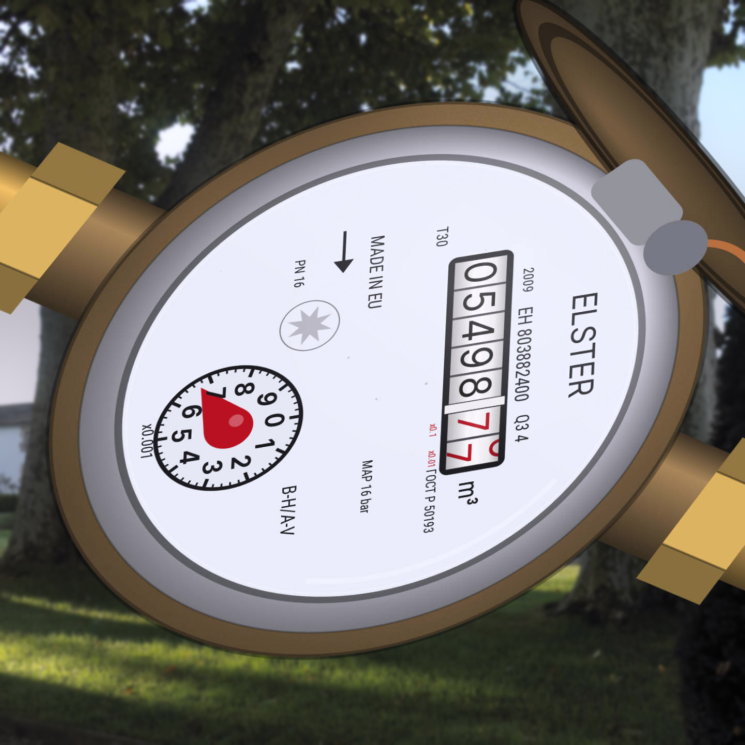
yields **5498.766** m³
